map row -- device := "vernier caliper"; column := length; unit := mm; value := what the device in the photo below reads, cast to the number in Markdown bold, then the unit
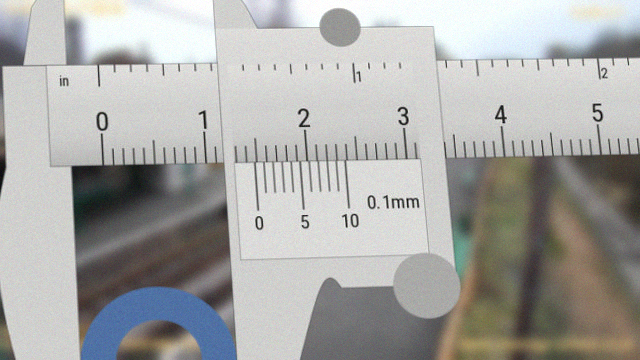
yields **14.8** mm
